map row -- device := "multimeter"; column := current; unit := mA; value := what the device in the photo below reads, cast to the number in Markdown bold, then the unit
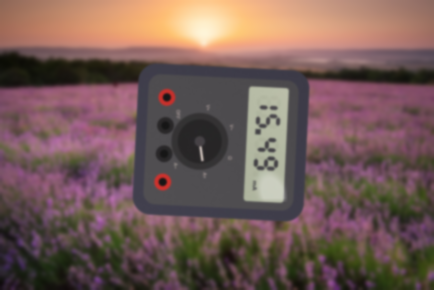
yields **15.49** mA
